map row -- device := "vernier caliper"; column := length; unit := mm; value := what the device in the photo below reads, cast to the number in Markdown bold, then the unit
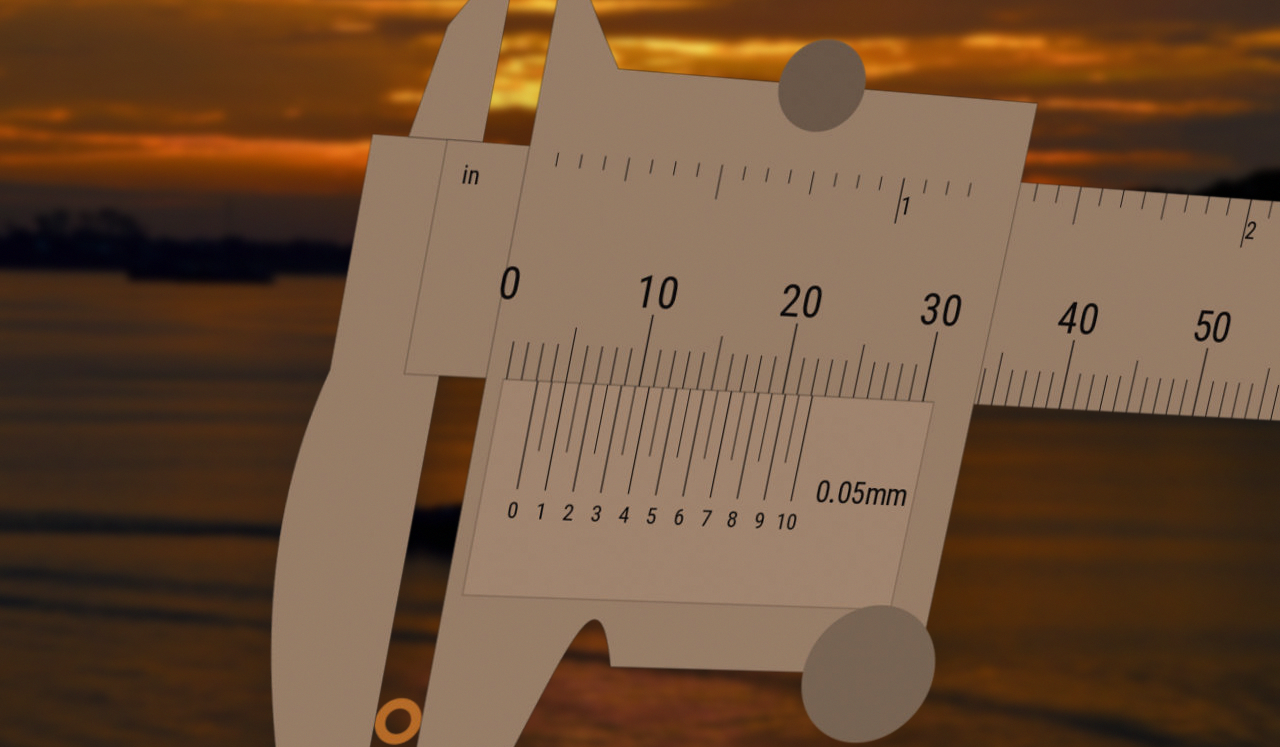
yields **3.1** mm
